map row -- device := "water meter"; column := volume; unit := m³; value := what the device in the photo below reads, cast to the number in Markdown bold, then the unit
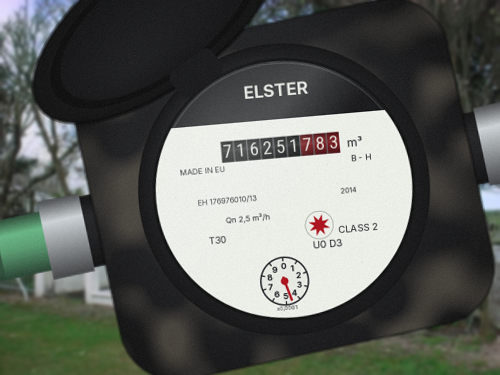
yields **716251.7834** m³
